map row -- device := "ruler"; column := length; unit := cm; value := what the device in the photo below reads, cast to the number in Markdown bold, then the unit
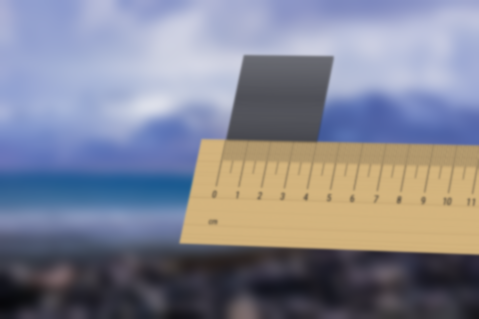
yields **4** cm
